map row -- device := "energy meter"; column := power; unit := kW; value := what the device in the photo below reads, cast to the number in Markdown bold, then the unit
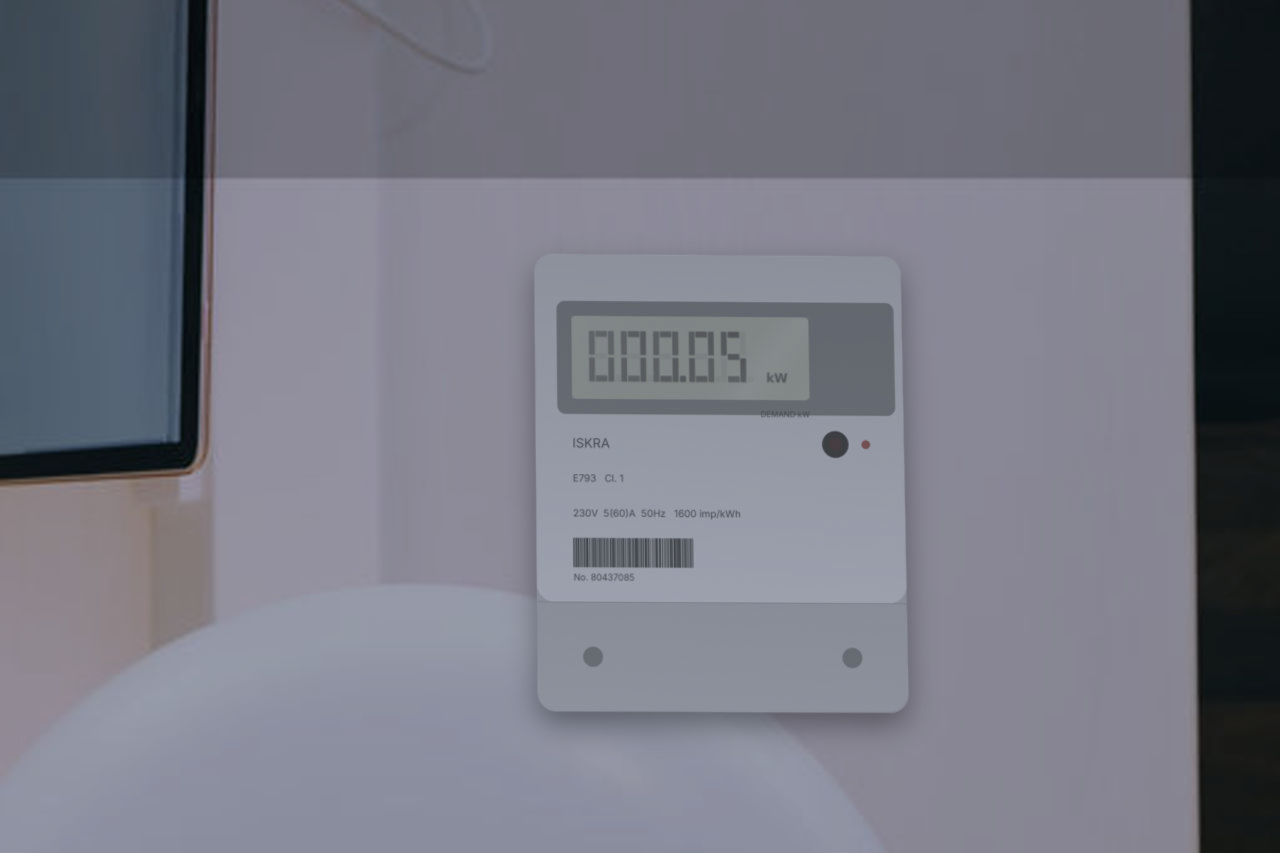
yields **0.05** kW
